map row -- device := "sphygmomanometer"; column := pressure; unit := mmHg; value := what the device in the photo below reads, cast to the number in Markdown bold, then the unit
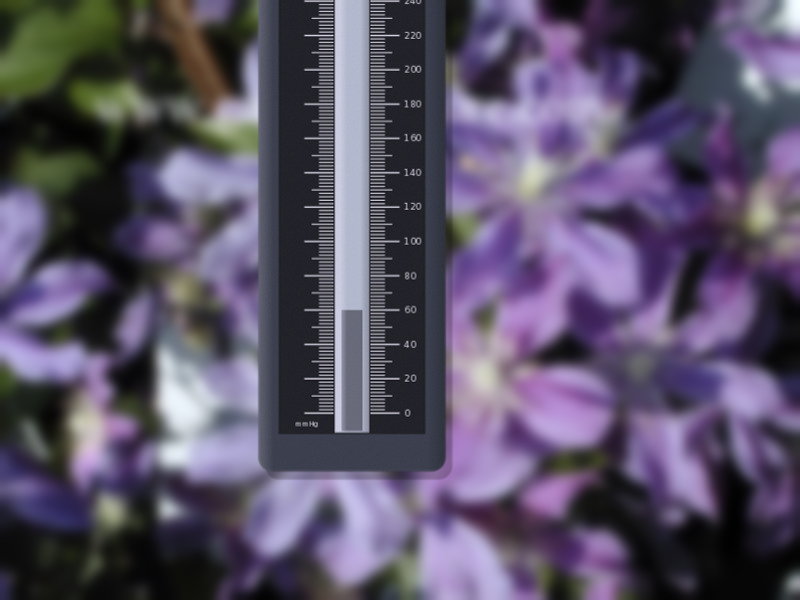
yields **60** mmHg
